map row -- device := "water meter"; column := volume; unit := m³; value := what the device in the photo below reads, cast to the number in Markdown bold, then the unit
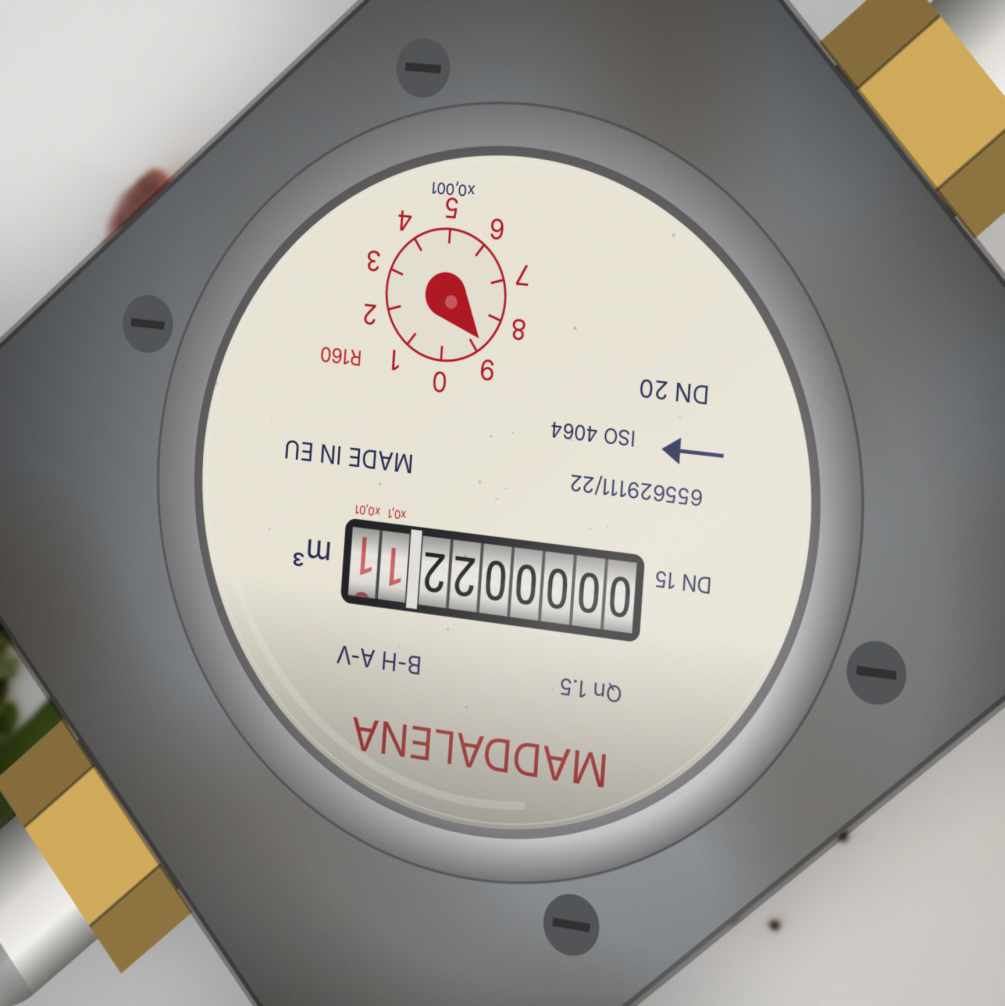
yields **22.108** m³
